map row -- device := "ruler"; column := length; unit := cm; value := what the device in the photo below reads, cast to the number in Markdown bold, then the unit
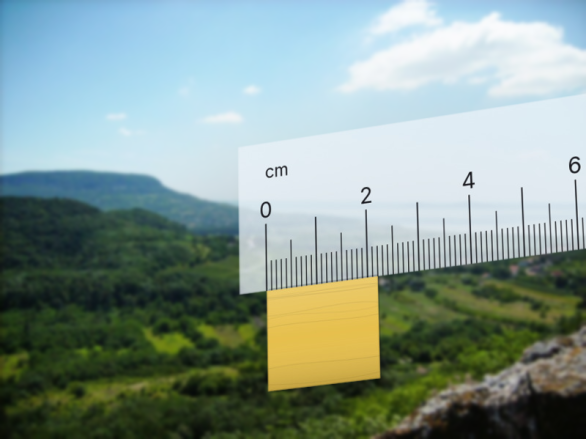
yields **2.2** cm
